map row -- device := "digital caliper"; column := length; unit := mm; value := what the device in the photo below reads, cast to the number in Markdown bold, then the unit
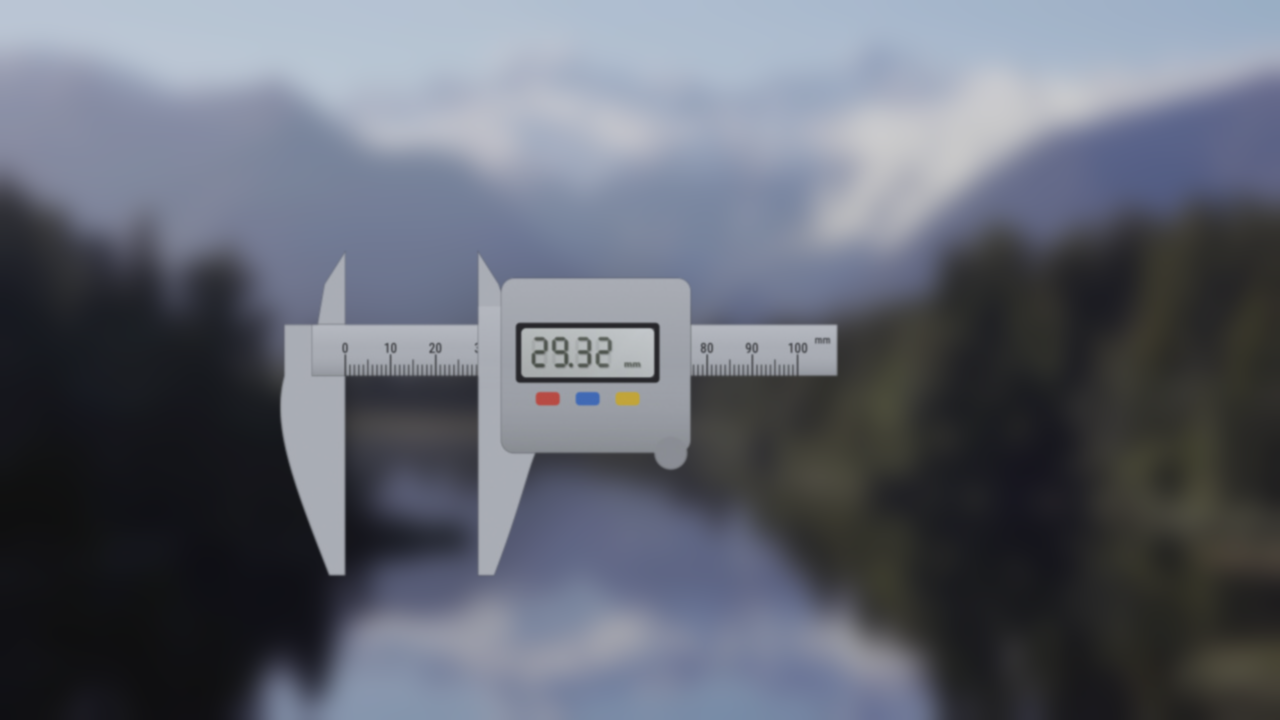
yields **29.32** mm
